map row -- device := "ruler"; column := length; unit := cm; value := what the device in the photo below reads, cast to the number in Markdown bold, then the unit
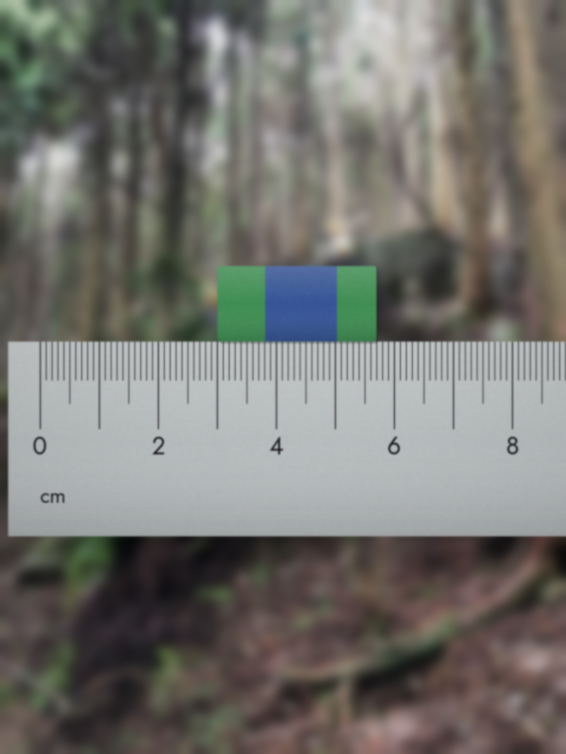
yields **2.7** cm
